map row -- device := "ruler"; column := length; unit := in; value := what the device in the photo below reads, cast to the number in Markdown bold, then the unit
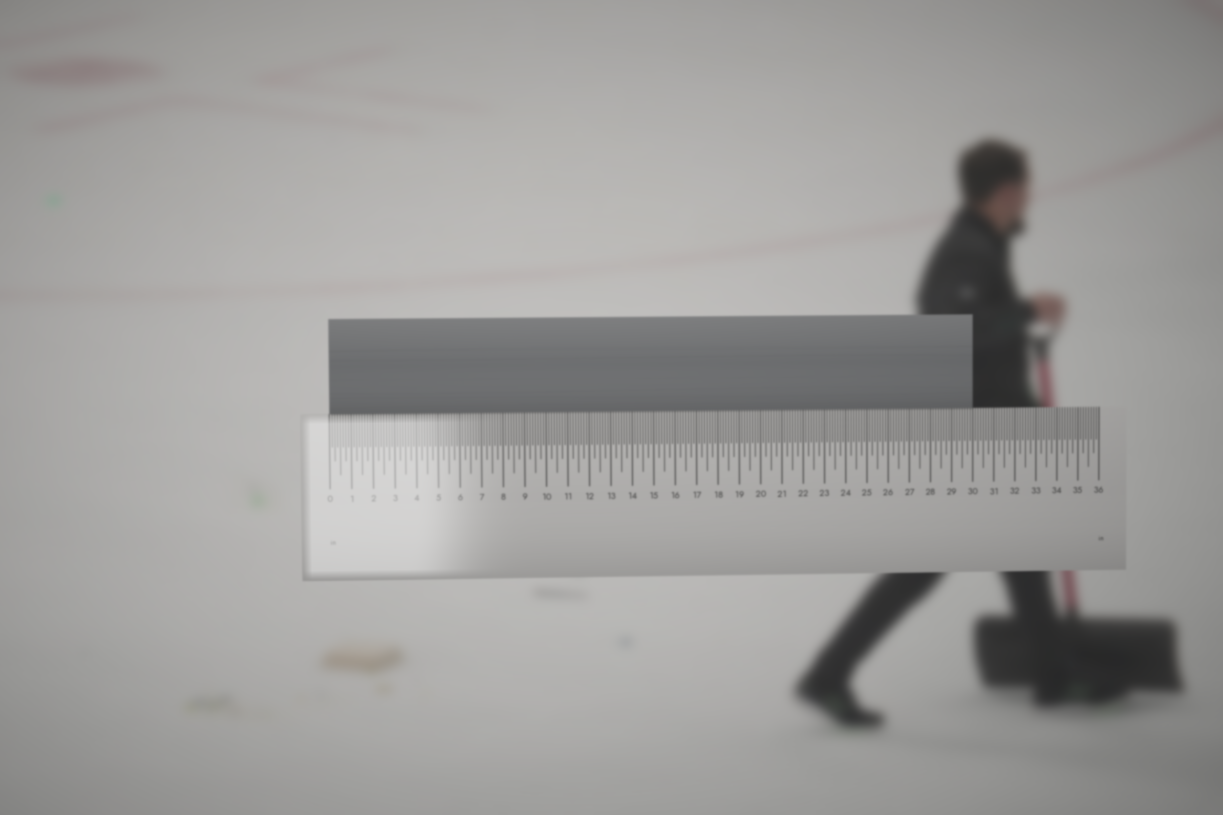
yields **30** in
